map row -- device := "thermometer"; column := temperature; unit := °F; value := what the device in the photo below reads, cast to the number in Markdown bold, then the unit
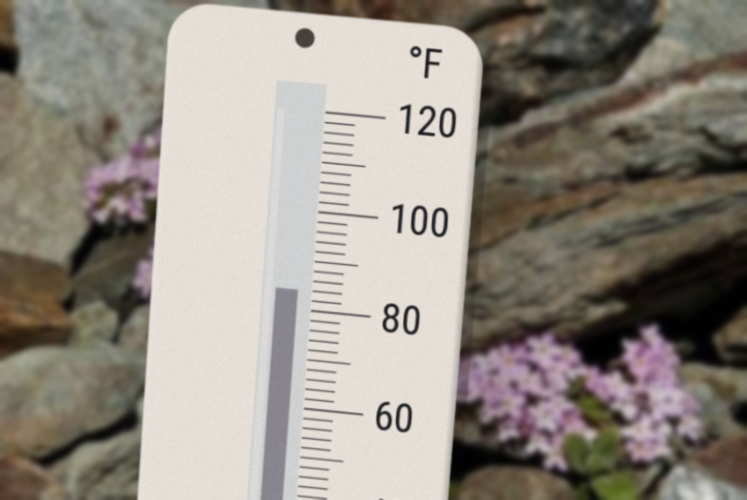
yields **84** °F
